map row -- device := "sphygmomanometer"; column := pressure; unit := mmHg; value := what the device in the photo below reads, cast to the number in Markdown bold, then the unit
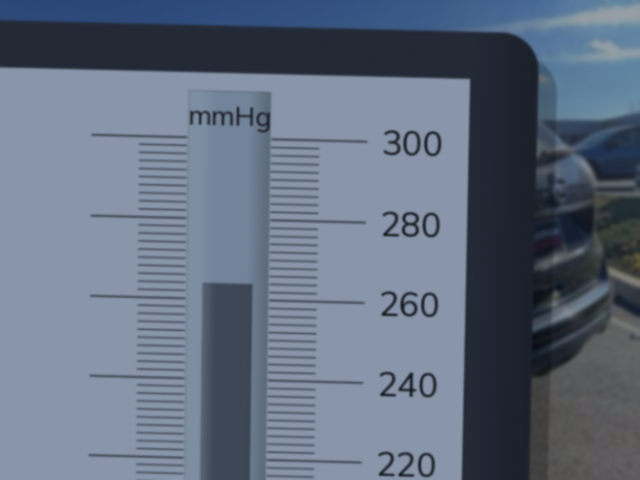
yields **264** mmHg
